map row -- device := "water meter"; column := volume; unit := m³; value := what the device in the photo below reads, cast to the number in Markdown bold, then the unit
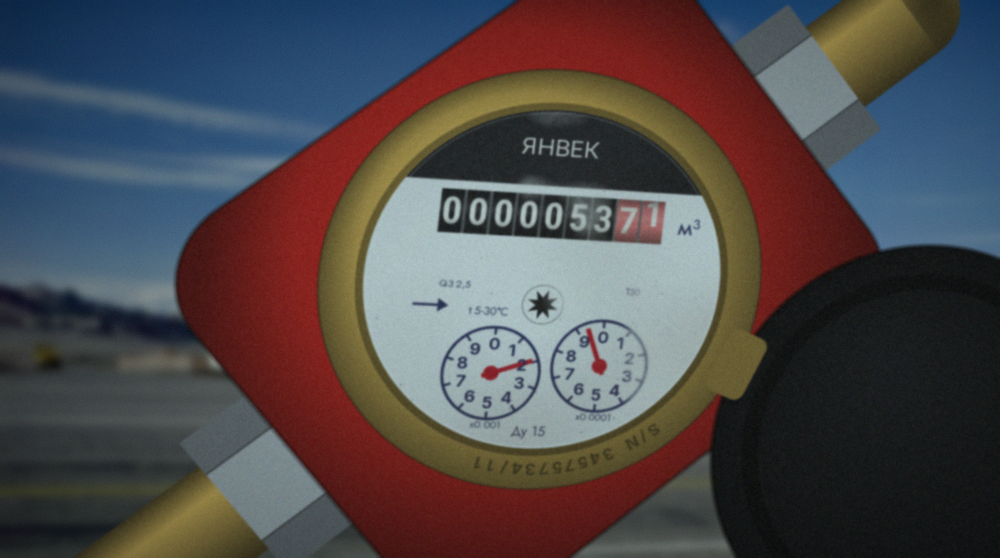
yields **53.7119** m³
